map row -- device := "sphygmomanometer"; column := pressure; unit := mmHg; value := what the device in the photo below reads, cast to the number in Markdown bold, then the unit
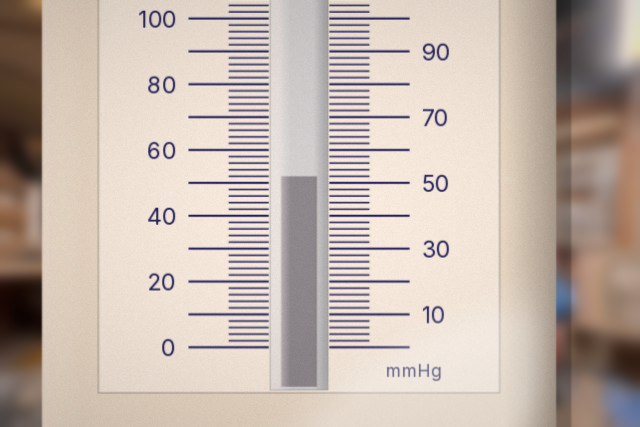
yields **52** mmHg
